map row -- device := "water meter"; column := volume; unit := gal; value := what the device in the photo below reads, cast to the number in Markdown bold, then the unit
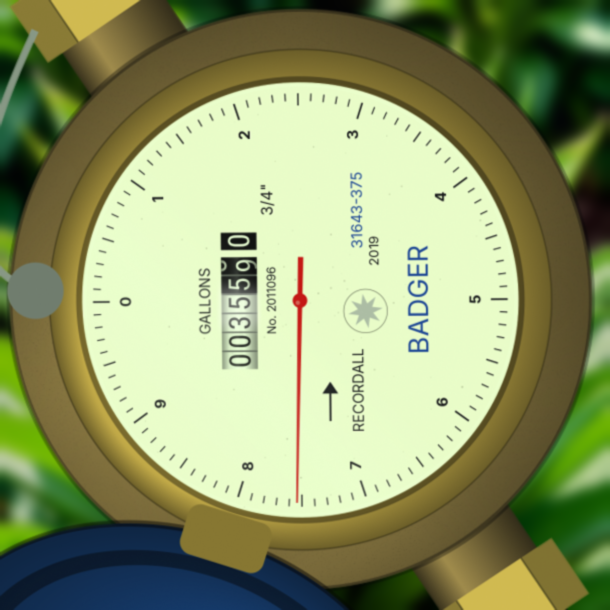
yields **35587.5** gal
